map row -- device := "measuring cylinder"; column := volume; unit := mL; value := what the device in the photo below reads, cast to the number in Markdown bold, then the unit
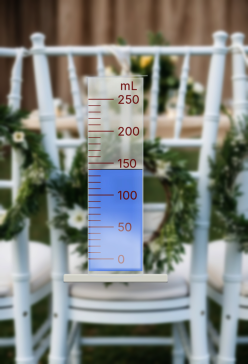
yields **140** mL
